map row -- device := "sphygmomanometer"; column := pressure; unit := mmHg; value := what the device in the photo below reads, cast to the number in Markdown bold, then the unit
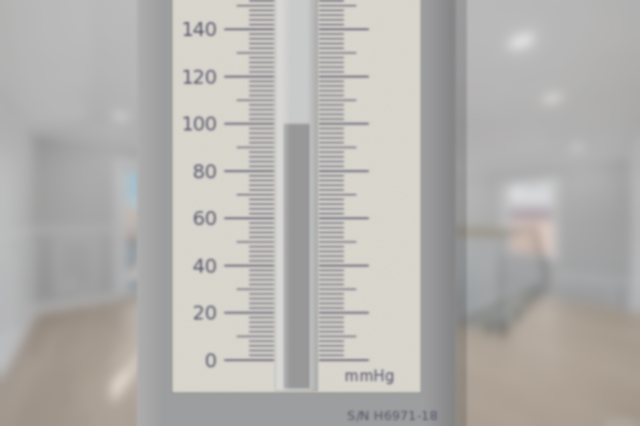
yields **100** mmHg
